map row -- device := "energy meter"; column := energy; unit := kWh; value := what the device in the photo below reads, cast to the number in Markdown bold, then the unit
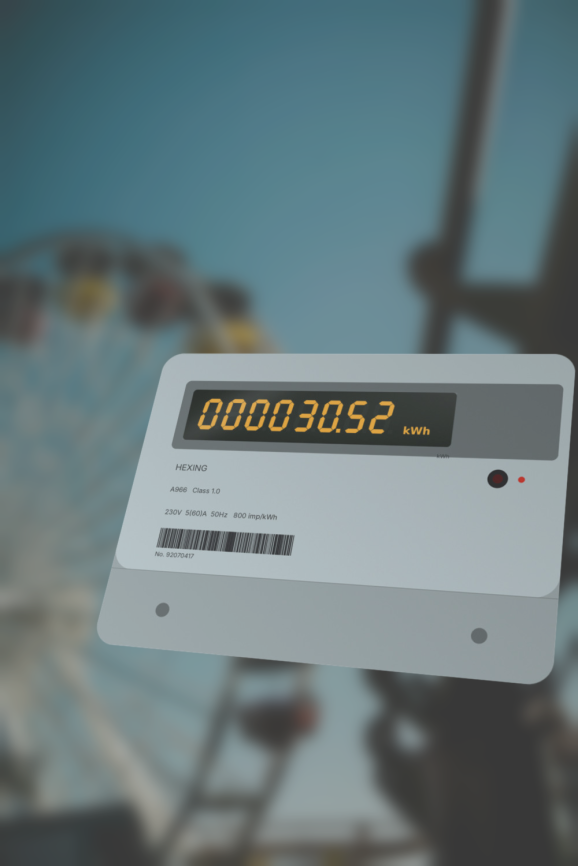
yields **30.52** kWh
